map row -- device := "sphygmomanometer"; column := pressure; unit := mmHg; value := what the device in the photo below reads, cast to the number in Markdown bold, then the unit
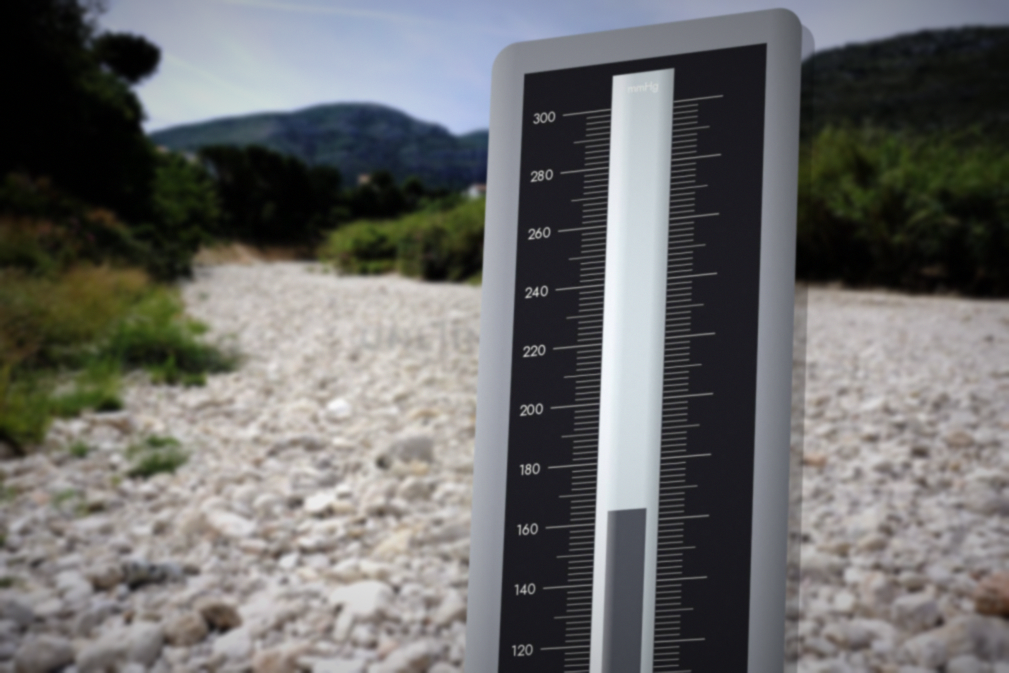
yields **164** mmHg
